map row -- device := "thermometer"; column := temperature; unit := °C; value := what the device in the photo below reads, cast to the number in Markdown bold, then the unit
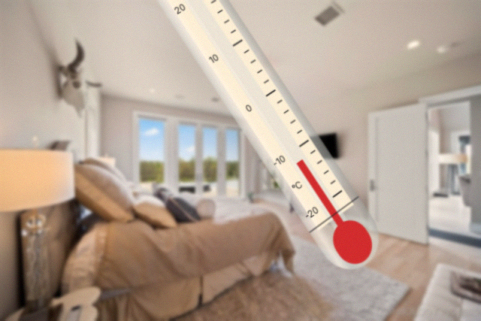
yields **-12** °C
